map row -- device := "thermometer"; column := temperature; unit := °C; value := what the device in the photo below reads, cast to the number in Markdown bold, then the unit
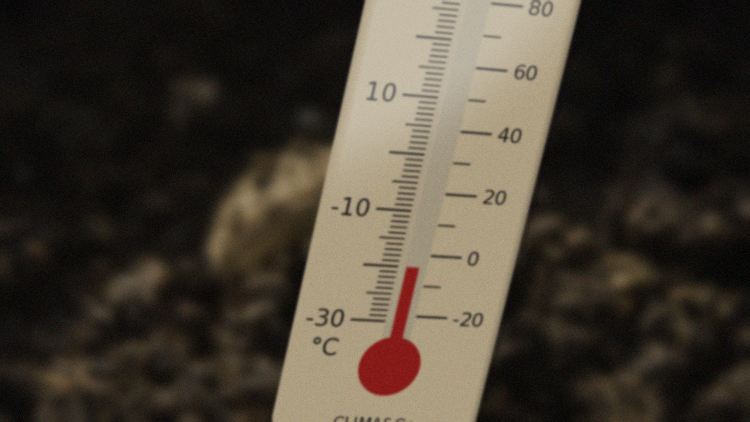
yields **-20** °C
